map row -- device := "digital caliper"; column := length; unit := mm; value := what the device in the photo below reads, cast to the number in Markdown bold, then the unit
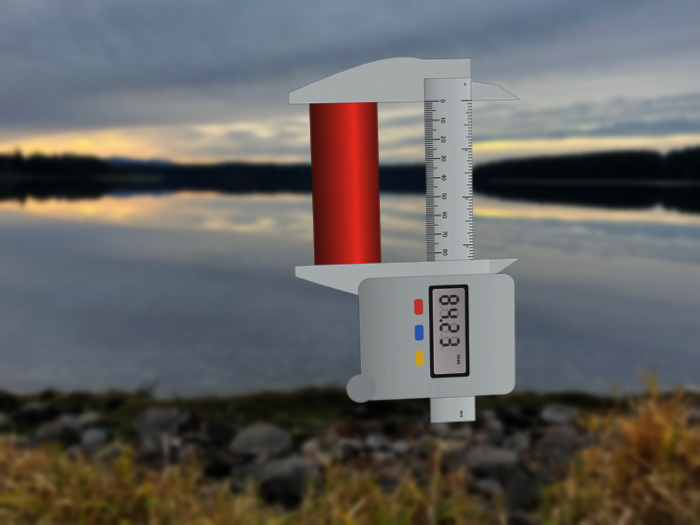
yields **84.23** mm
